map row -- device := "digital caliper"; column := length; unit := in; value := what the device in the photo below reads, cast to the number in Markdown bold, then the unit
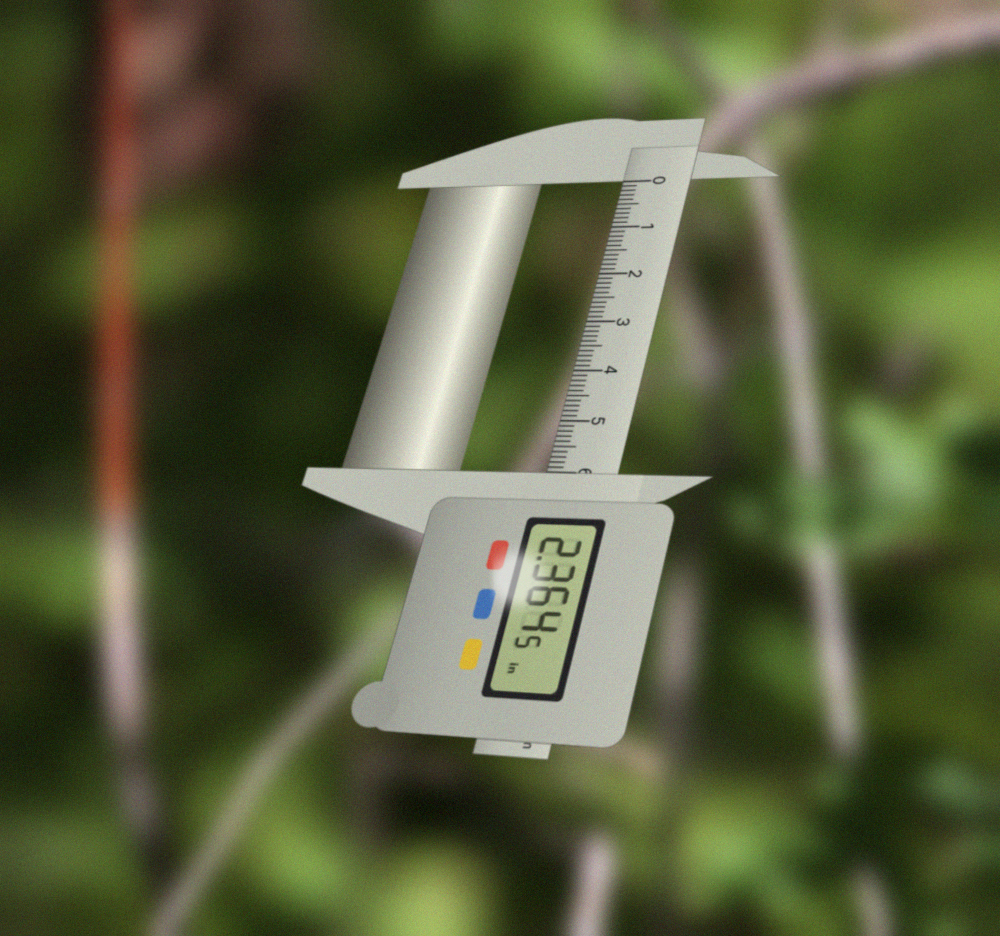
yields **2.3645** in
